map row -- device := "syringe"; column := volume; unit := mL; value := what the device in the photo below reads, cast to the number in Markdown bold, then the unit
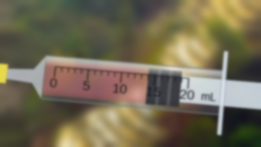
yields **14** mL
